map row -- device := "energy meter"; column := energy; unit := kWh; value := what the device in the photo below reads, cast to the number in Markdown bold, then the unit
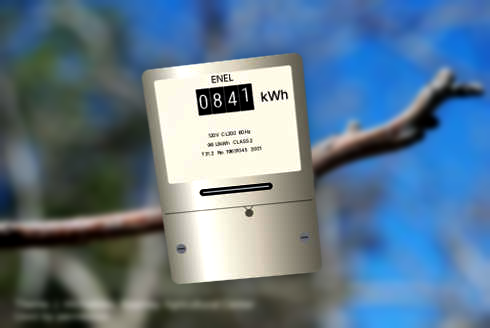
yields **841** kWh
